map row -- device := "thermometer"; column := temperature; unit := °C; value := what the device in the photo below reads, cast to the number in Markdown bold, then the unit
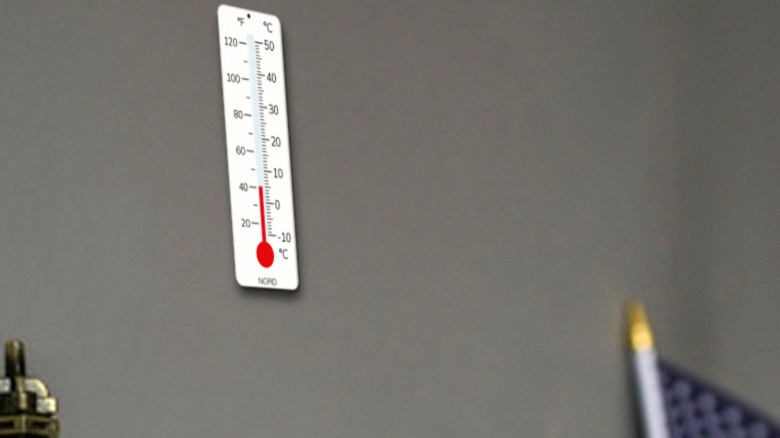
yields **5** °C
